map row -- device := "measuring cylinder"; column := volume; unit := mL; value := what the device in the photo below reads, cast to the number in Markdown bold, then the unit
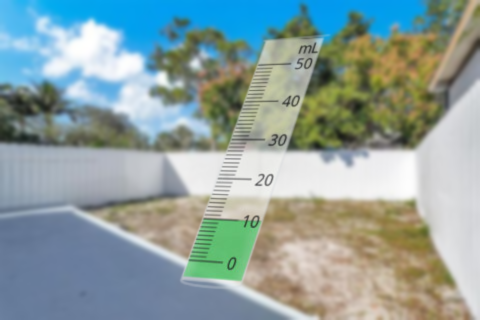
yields **10** mL
